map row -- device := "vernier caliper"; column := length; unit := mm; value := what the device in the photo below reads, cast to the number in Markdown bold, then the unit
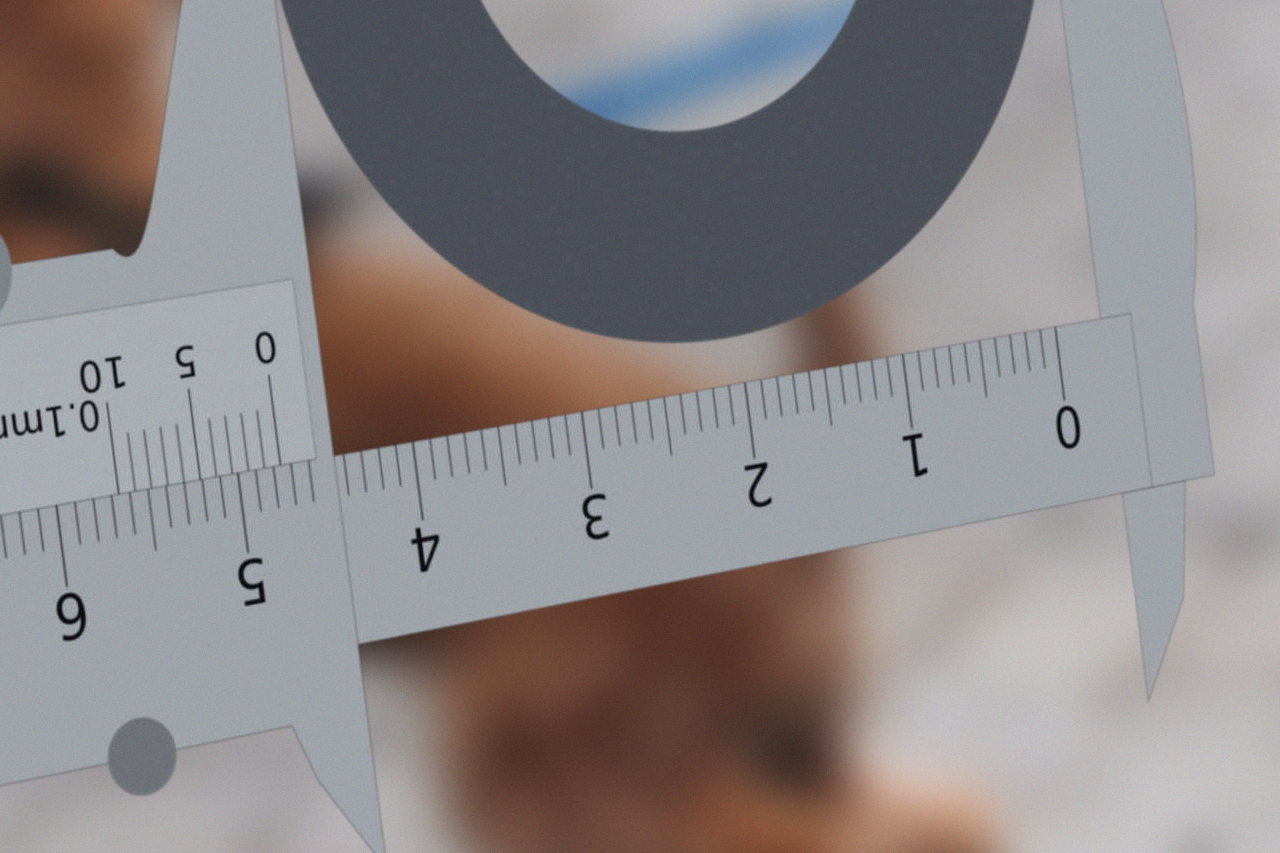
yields **47.6** mm
